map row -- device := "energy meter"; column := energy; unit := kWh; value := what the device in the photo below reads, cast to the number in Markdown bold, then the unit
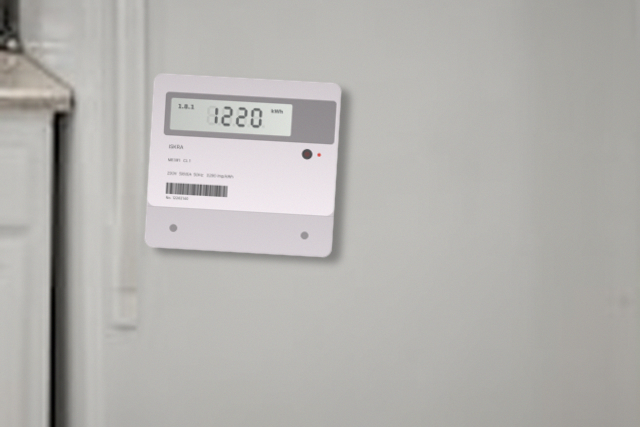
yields **1220** kWh
